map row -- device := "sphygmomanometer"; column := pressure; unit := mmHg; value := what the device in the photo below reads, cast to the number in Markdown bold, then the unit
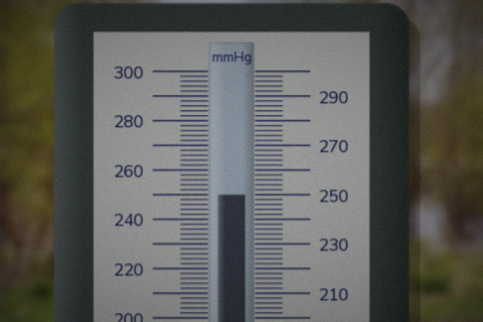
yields **250** mmHg
